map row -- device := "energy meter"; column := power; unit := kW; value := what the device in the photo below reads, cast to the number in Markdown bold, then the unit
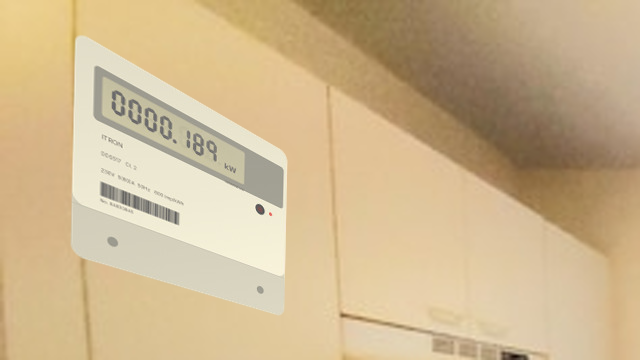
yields **0.189** kW
